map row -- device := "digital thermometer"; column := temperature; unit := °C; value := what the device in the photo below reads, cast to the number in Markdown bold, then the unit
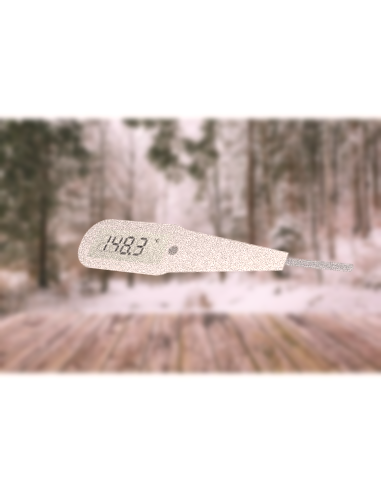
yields **148.3** °C
